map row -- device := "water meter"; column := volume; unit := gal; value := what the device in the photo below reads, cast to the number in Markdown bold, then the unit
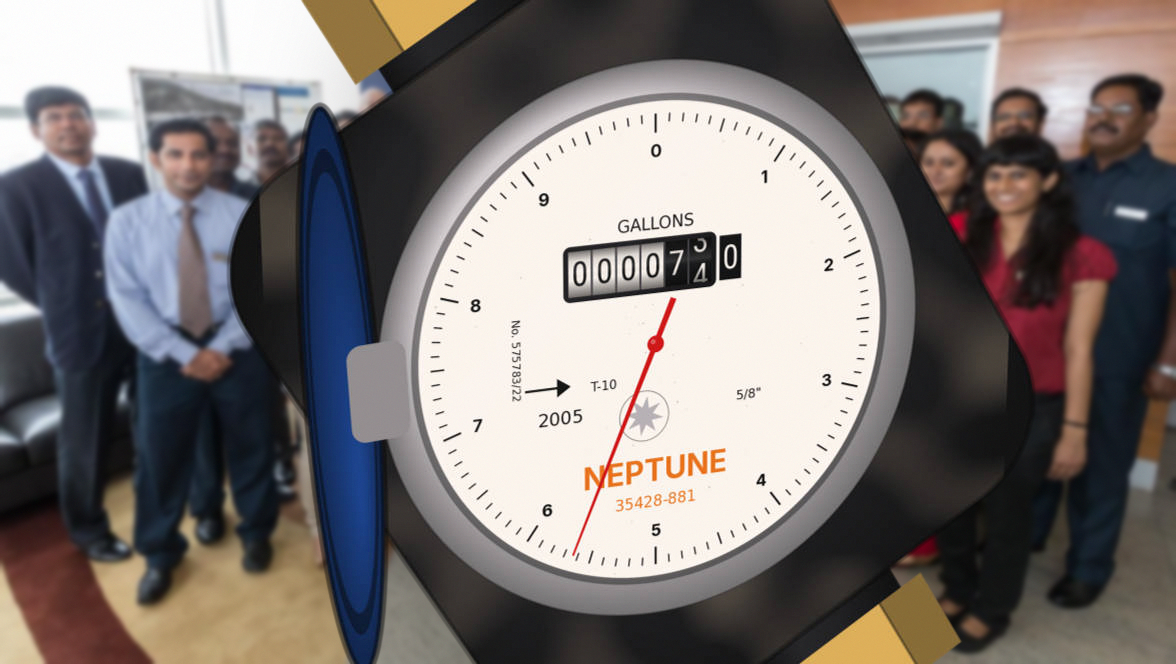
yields **735.6** gal
